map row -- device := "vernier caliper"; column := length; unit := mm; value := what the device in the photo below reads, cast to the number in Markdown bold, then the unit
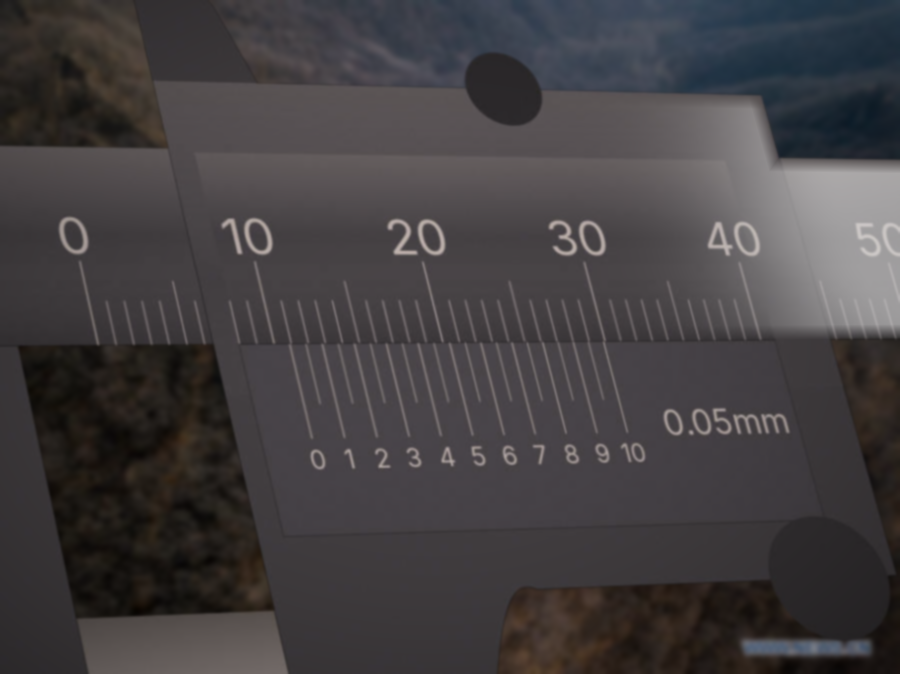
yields **10.9** mm
